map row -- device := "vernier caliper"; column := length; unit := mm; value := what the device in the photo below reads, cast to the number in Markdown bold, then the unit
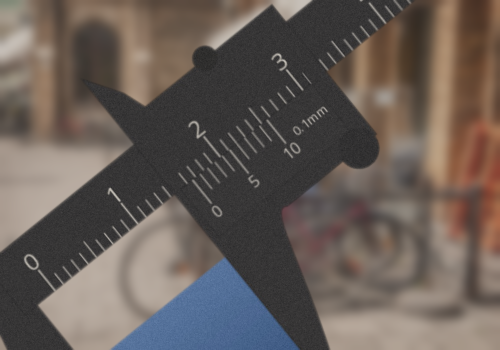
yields **16.6** mm
